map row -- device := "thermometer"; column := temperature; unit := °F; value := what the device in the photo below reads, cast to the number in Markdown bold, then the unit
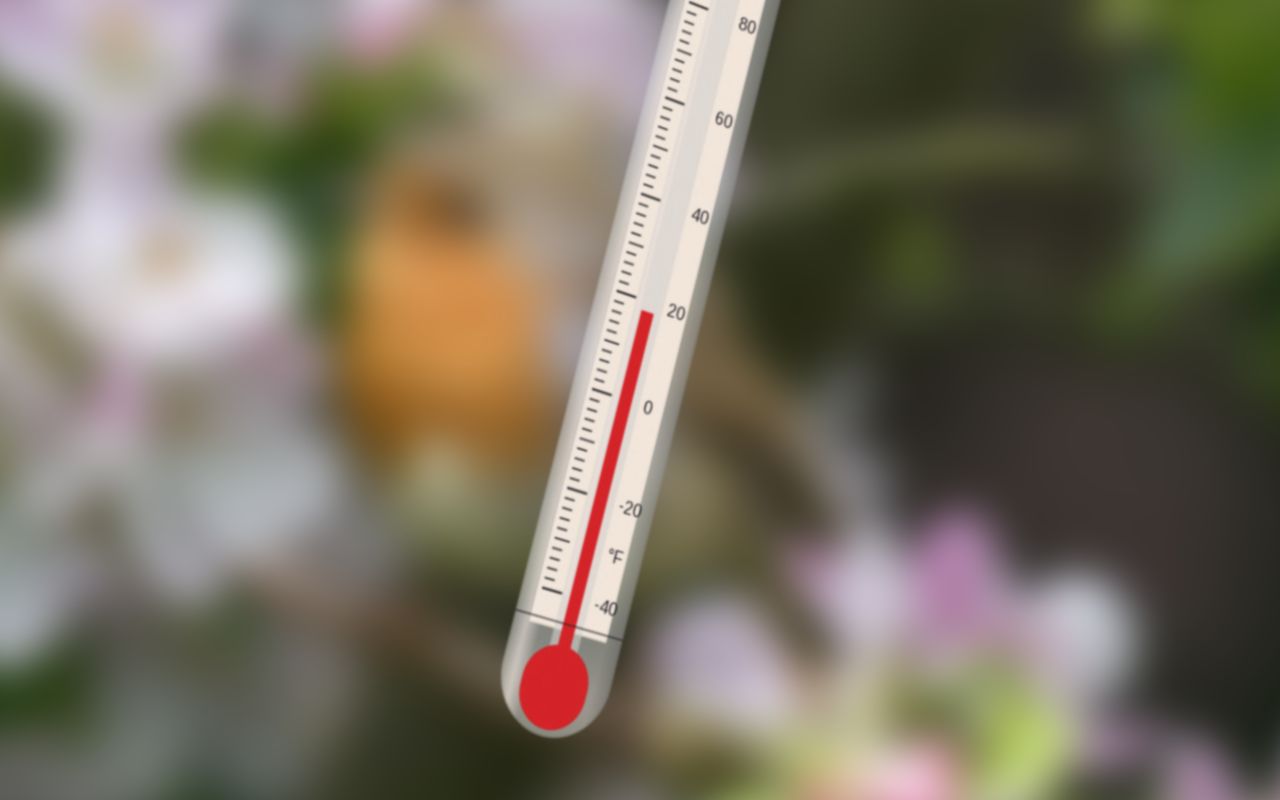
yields **18** °F
